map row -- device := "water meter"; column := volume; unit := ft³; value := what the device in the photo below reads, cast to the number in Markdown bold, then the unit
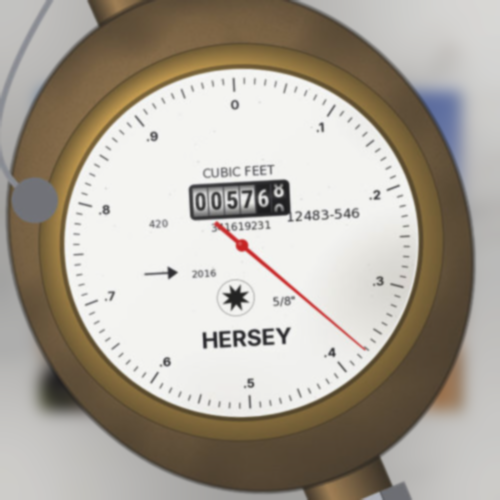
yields **5768.37** ft³
